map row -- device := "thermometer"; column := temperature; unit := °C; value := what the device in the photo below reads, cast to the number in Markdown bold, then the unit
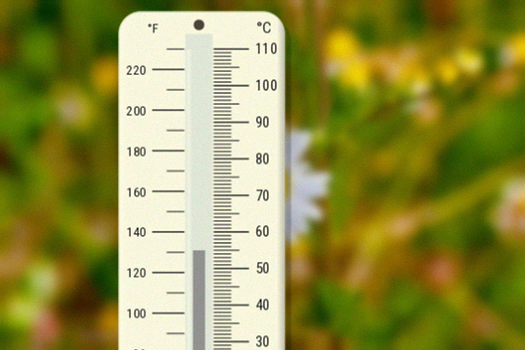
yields **55** °C
